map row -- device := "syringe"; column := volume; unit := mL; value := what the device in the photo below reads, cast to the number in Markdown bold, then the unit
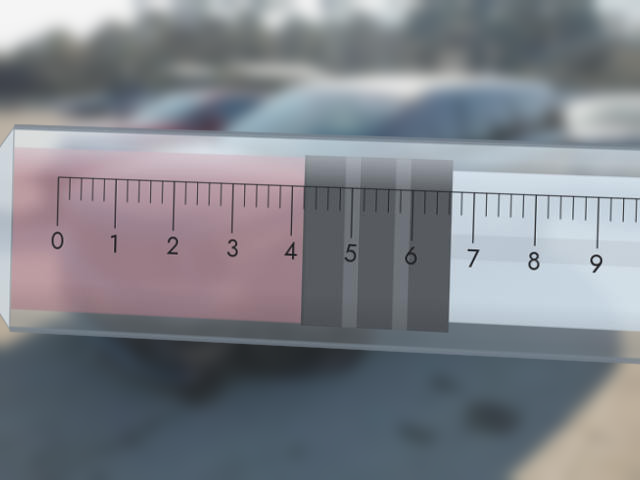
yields **4.2** mL
